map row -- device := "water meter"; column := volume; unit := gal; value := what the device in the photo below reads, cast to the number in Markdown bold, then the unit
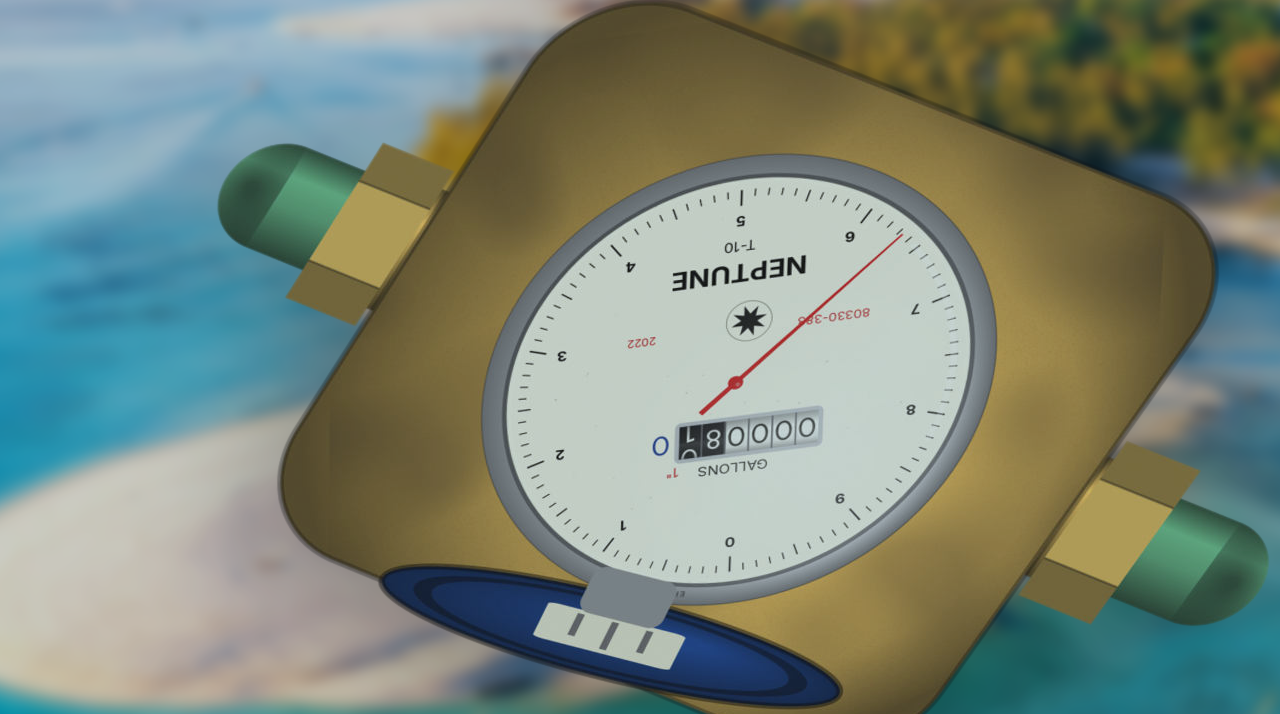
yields **806.3** gal
